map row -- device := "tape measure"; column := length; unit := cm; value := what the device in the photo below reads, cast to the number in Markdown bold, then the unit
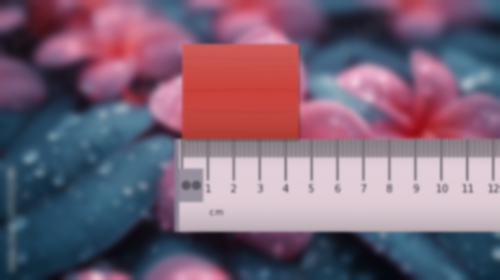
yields **4.5** cm
